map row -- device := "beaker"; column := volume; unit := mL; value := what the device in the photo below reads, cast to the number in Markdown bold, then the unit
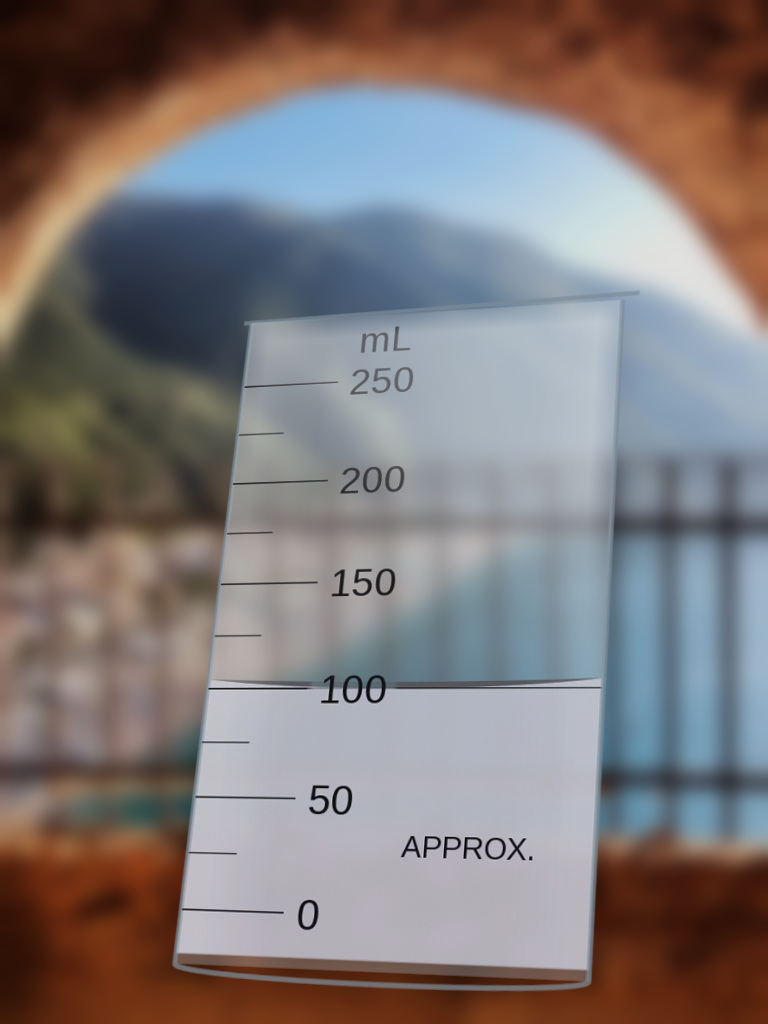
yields **100** mL
